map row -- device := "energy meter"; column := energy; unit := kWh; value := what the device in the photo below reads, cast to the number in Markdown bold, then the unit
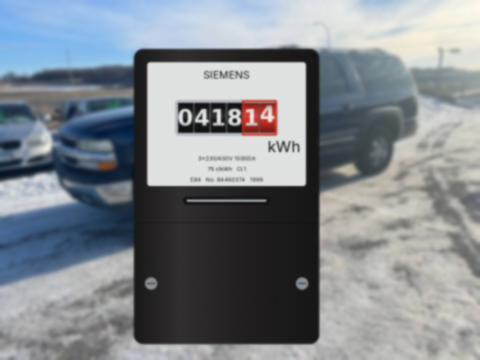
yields **418.14** kWh
